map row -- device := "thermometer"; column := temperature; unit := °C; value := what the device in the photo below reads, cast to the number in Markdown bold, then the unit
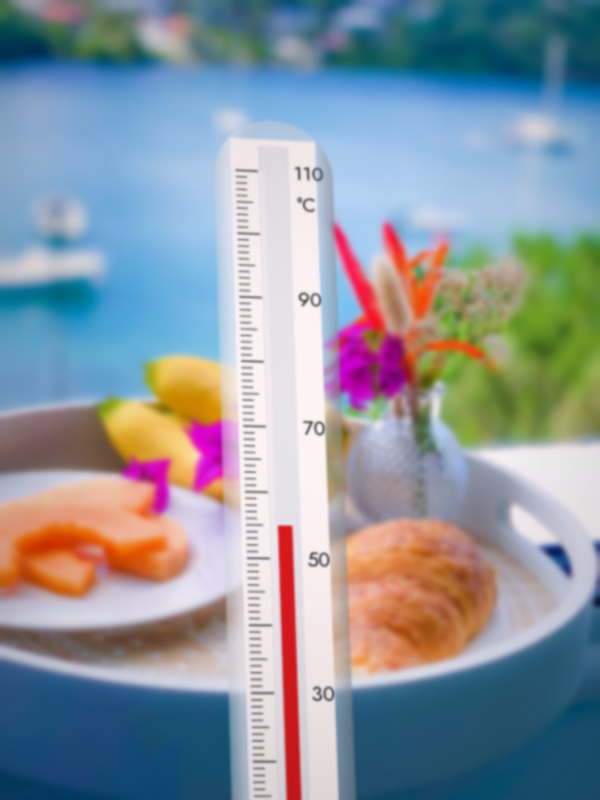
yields **55** °C
